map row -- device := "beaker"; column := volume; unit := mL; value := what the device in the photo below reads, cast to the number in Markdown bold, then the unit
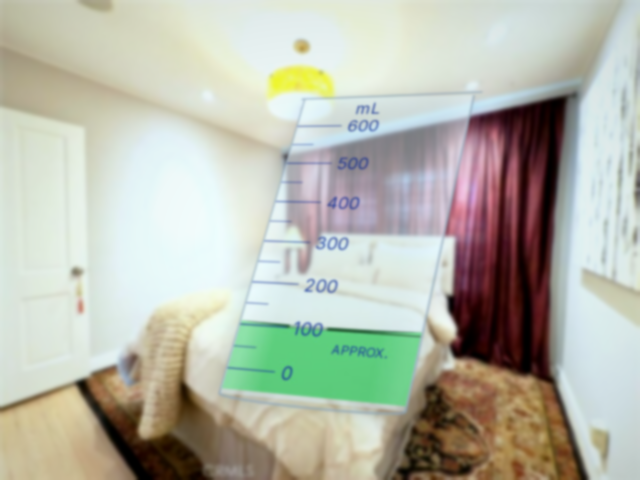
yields **100** mL
